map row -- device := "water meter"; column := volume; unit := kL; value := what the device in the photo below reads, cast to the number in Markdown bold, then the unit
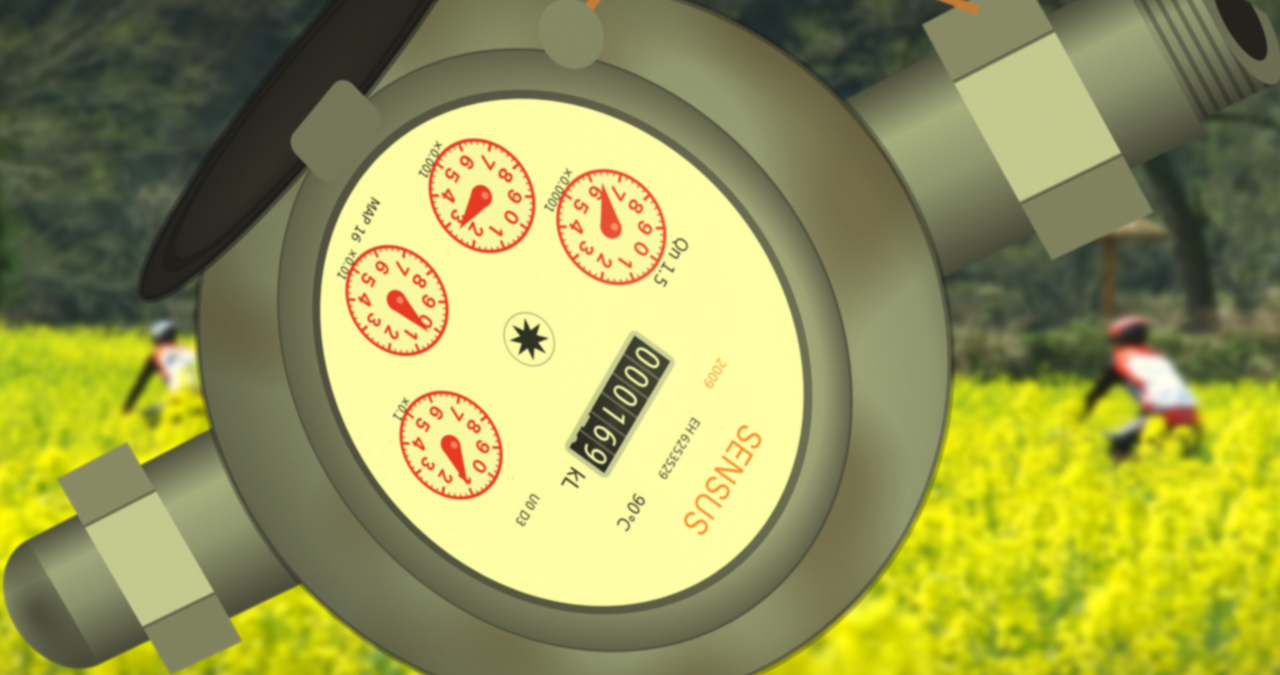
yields **169.1026** kL
